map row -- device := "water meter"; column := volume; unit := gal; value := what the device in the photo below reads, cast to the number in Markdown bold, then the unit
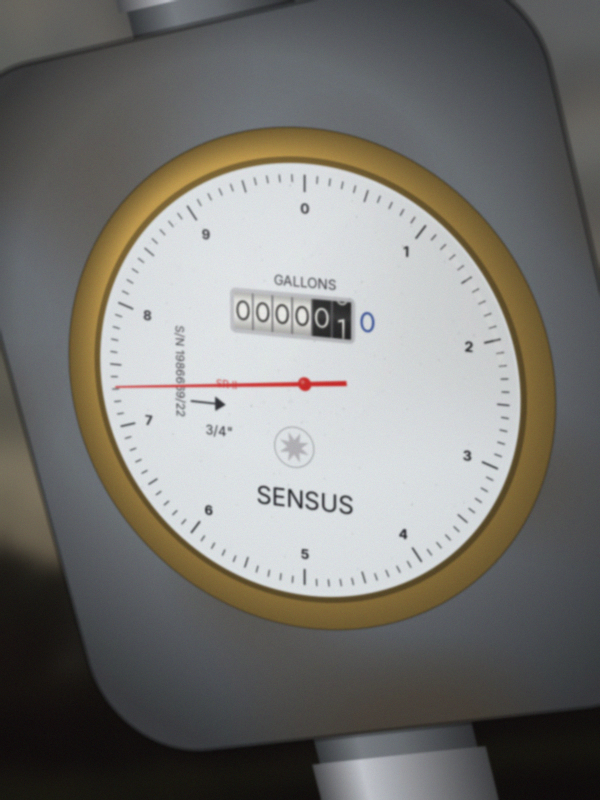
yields **7.3** gal
